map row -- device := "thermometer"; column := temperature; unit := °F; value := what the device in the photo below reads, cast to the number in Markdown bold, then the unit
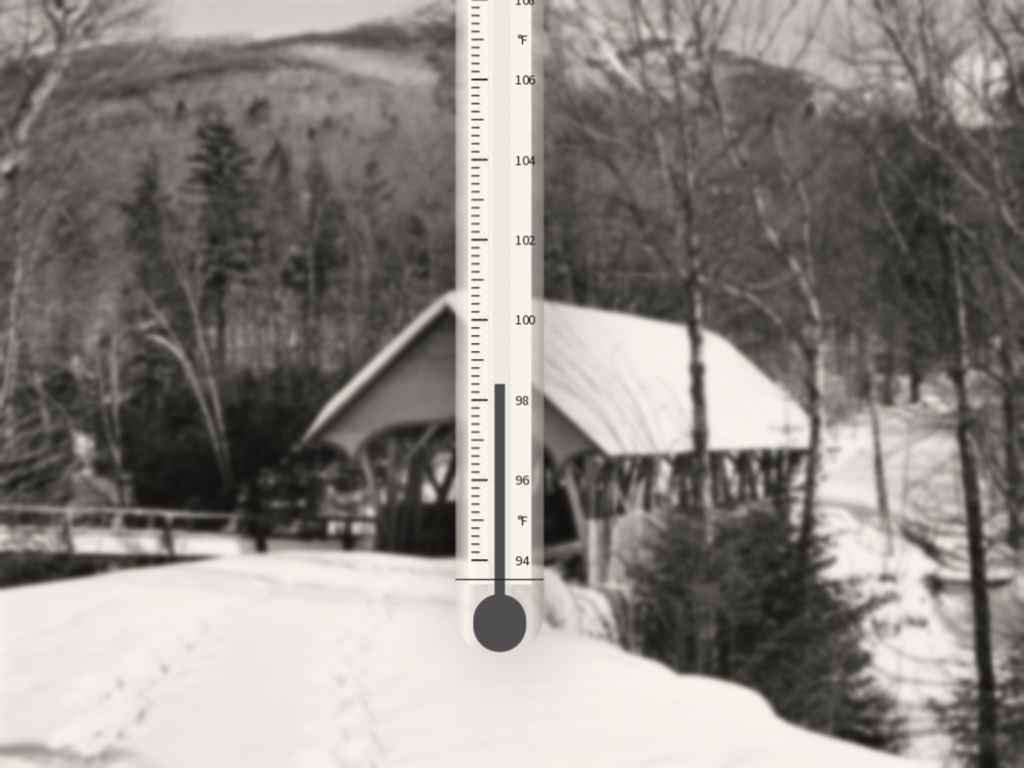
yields **98.4** °F
